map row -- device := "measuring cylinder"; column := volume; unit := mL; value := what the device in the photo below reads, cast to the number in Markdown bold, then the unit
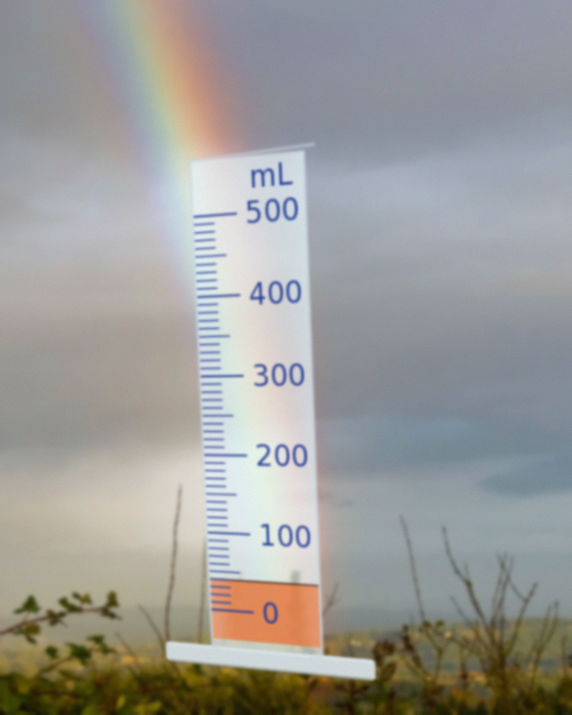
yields **40** mL
